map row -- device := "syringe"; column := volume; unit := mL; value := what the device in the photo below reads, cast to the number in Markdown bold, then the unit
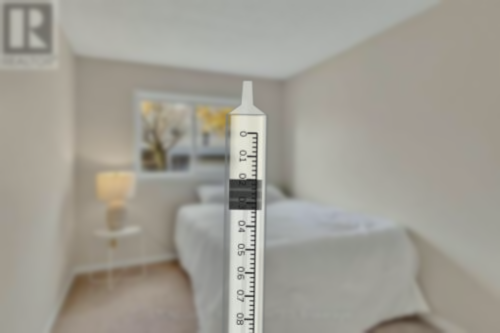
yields **0.2** mL
